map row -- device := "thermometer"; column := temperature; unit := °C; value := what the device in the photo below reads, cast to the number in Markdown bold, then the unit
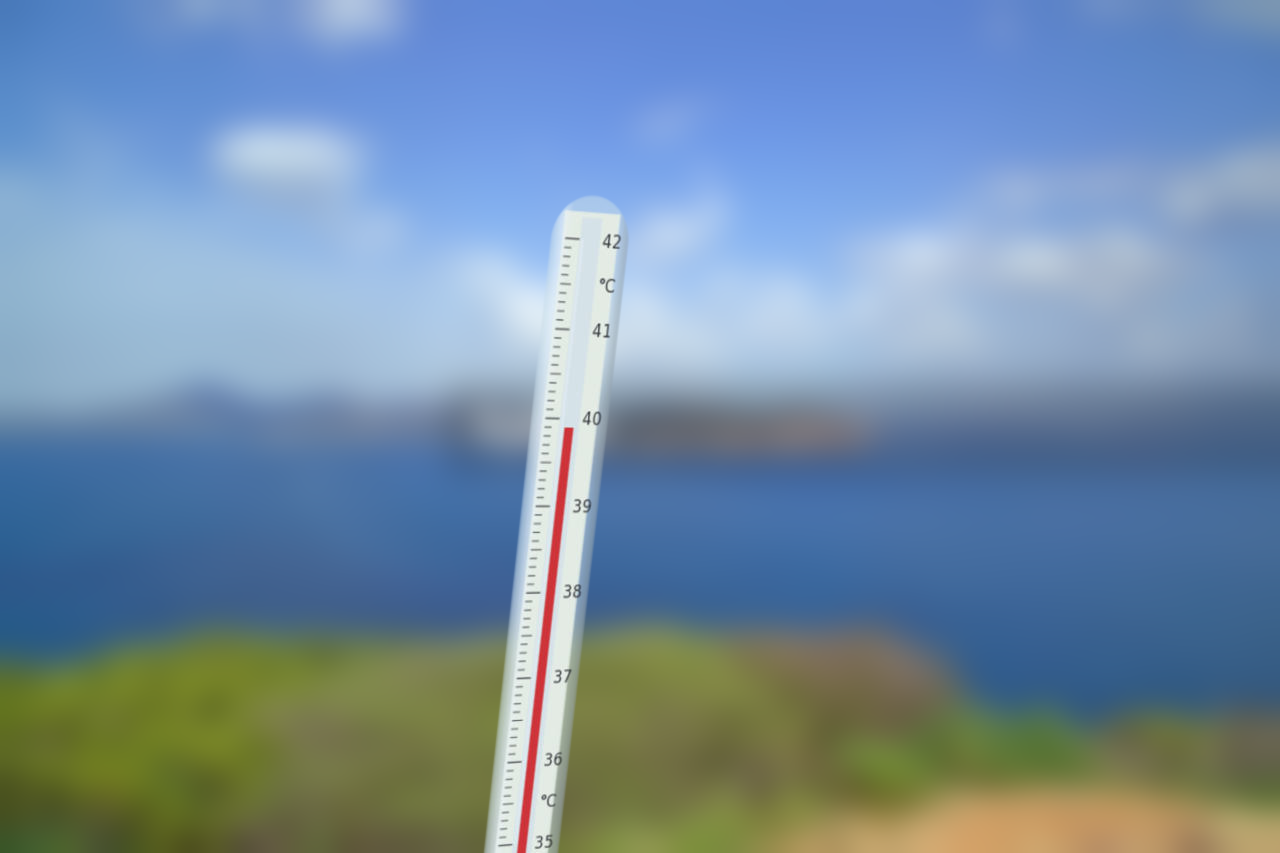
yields **39.9** °C
